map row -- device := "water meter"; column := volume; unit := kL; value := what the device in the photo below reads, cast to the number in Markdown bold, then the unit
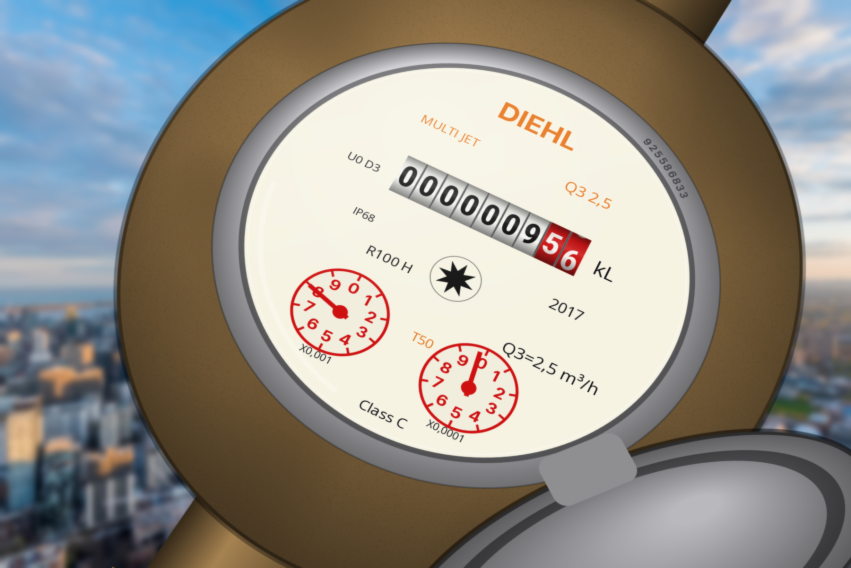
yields **9.5579** kL
